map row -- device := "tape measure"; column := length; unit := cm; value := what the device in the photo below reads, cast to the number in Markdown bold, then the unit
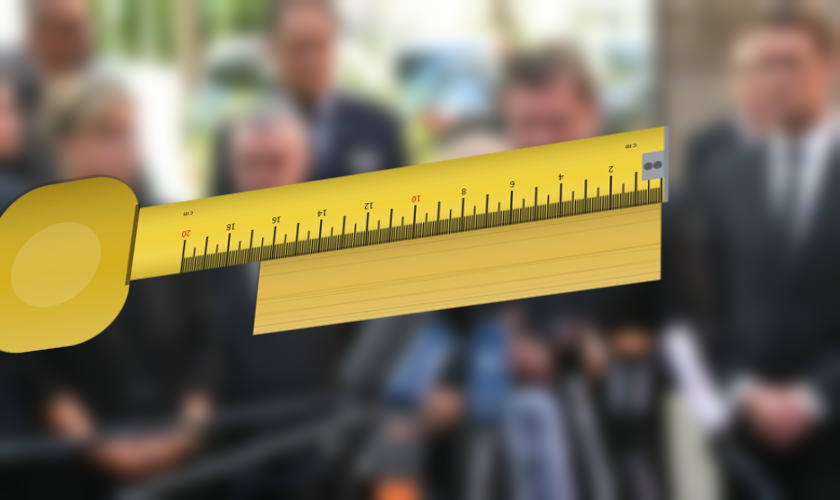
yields **16.5** cm
